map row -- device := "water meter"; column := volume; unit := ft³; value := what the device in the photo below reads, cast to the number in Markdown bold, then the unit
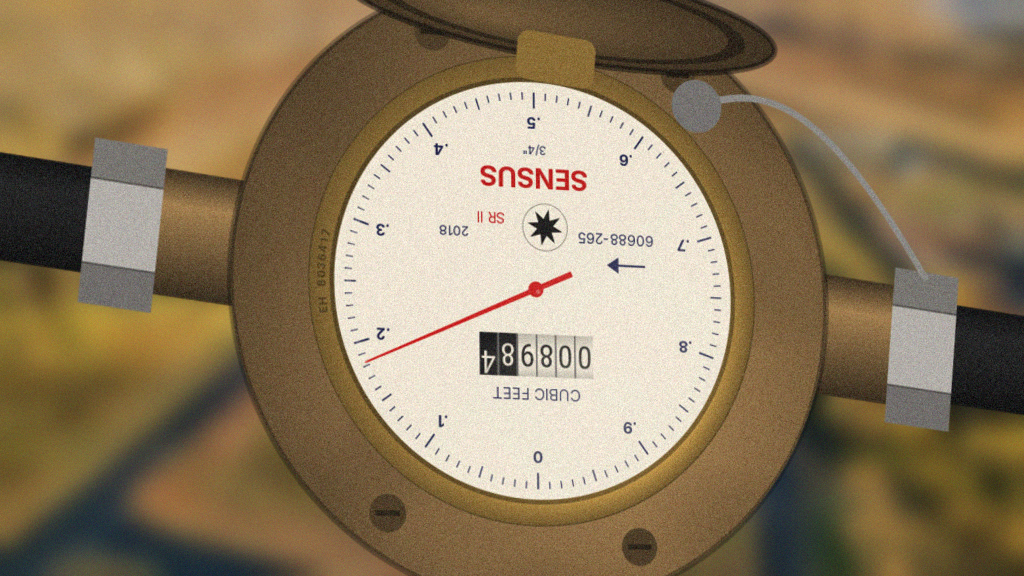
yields **8984.18** ft³
